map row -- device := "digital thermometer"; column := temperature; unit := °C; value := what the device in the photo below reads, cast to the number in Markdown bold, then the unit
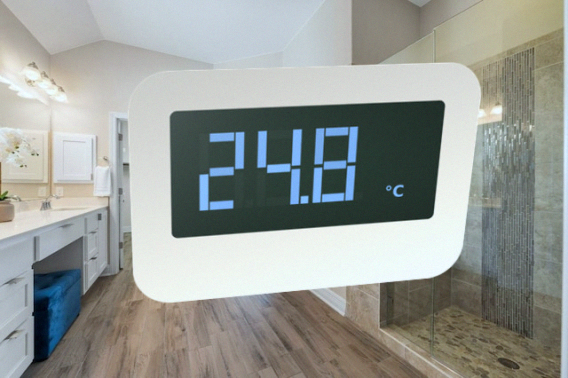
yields **24.8** °C
